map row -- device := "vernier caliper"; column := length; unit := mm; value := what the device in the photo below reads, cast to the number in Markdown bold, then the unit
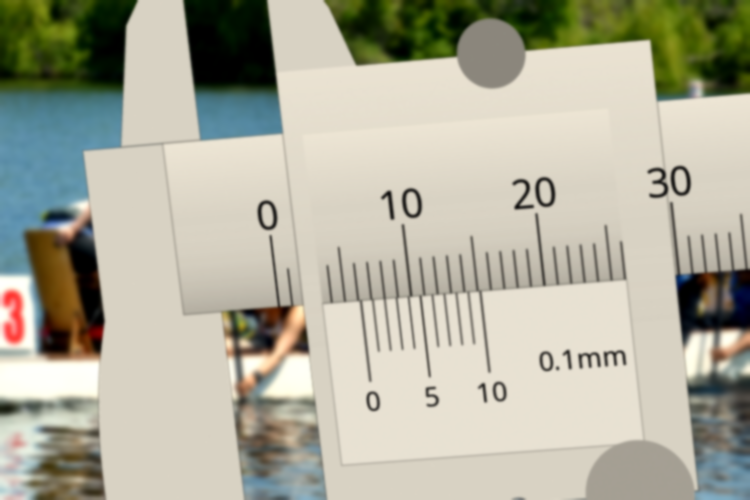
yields **6.2** mm
